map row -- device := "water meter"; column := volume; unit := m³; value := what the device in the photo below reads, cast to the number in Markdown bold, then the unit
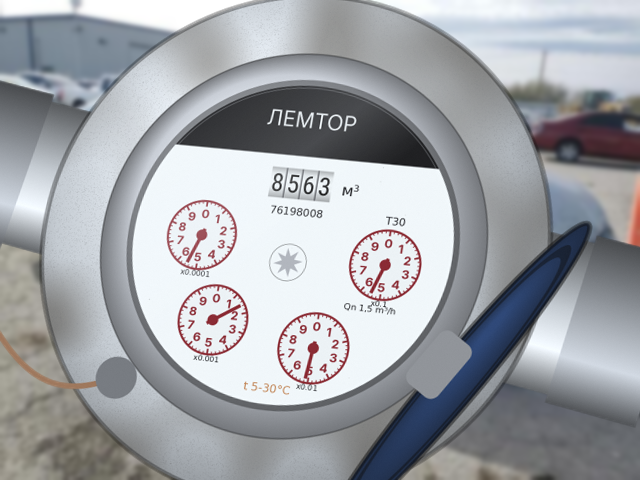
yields **8563.5515** m³
